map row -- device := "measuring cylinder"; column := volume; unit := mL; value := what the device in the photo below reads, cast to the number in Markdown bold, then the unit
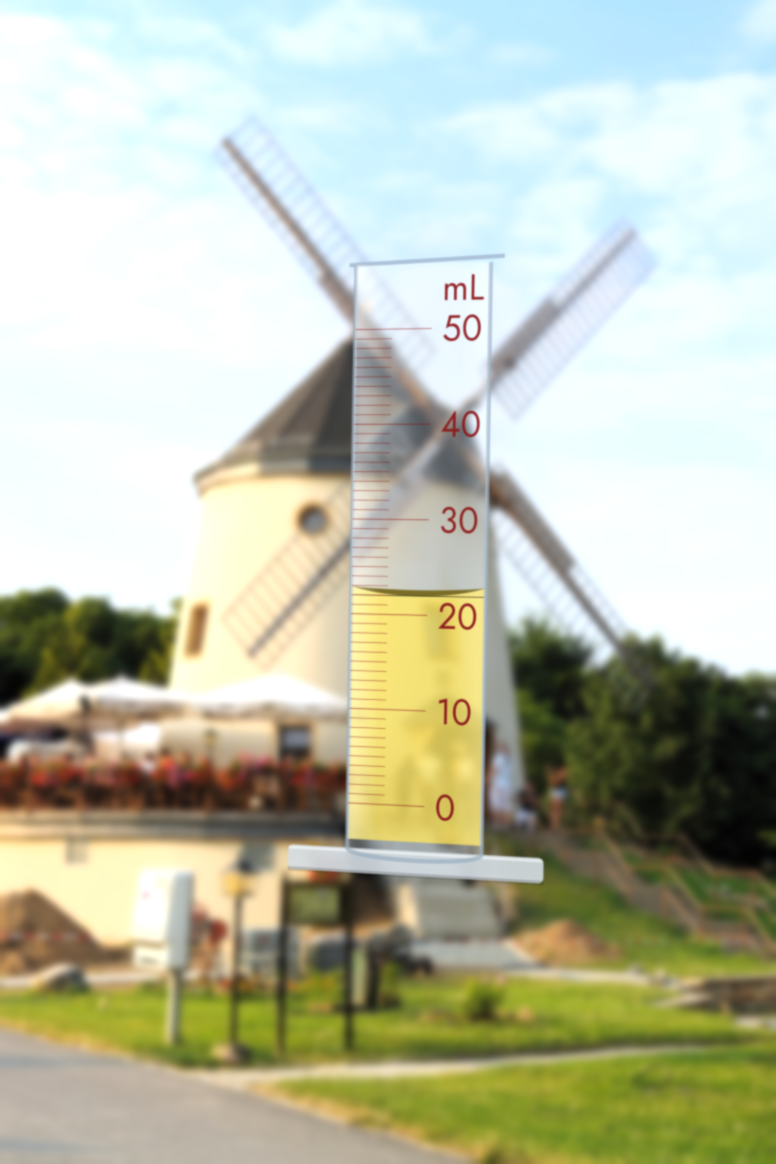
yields **22** mL
